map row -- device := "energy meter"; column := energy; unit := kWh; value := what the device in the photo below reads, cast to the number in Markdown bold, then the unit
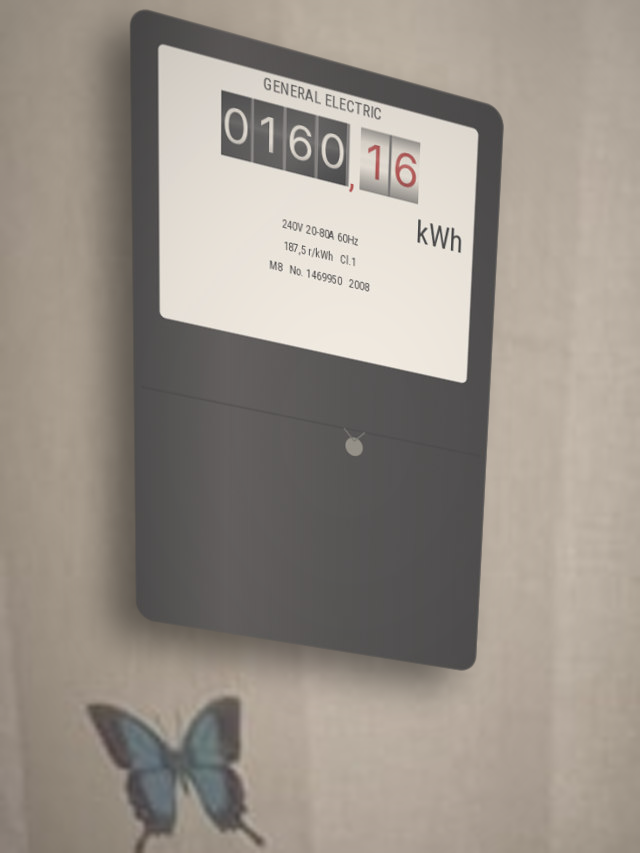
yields **160.16** kWh
